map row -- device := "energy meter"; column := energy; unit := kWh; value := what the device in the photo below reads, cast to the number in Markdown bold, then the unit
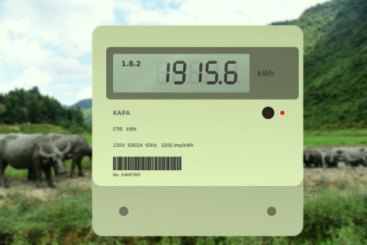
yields **1915.6** kWh
